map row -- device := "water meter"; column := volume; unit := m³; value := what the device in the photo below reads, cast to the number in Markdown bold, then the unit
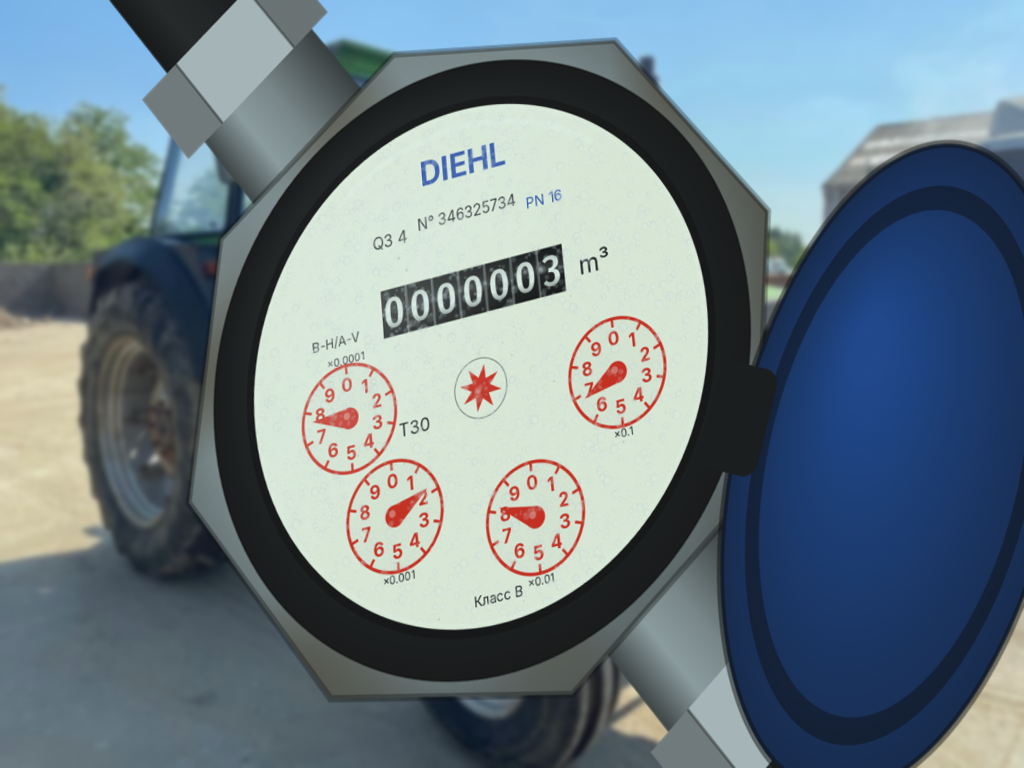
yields **3.6817** m³
